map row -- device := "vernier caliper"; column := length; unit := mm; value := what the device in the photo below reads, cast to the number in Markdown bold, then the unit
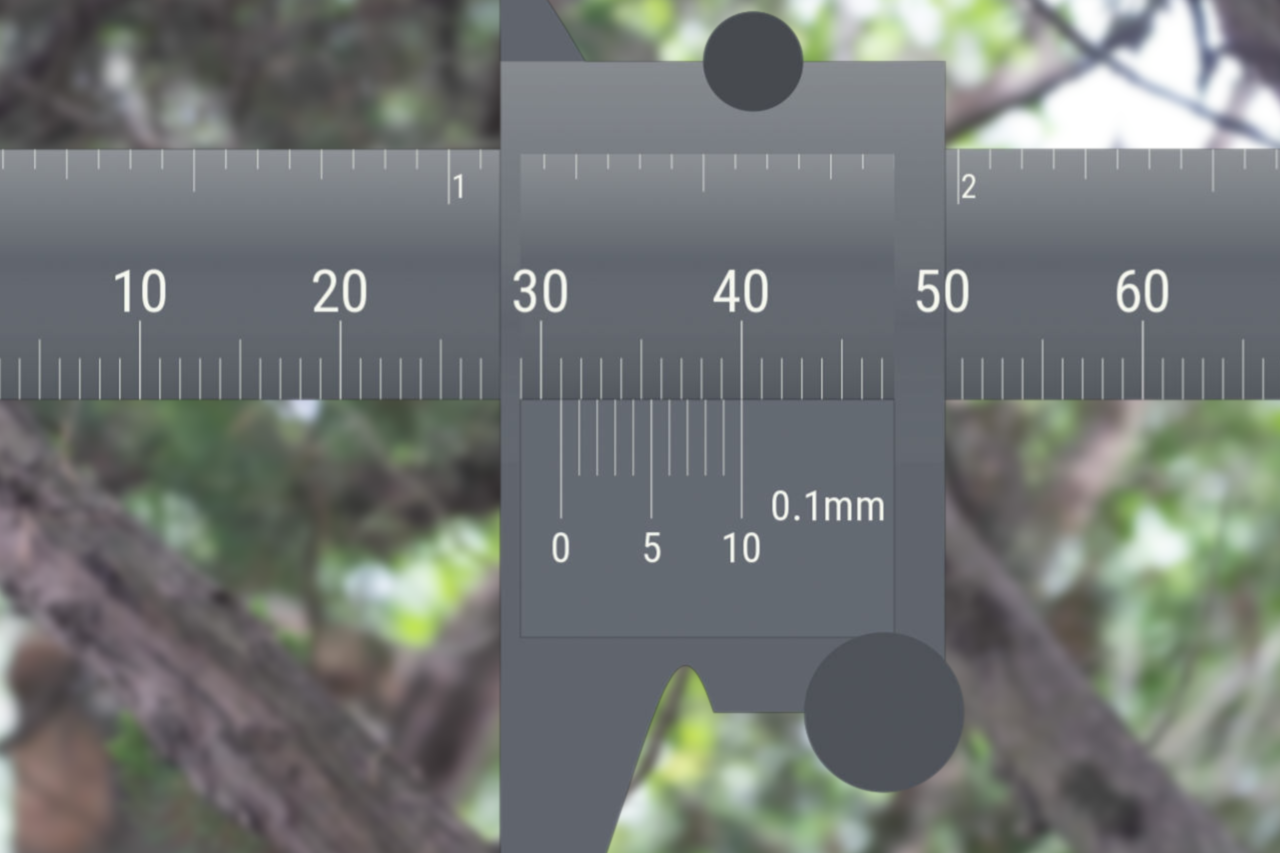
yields **31.0** mm
